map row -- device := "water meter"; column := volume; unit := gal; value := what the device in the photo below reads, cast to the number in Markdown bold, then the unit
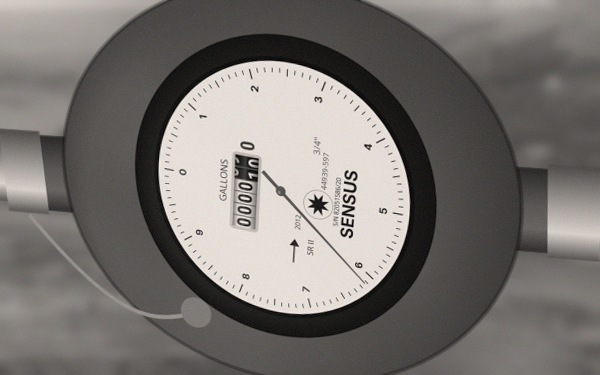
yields **96.1** gal
